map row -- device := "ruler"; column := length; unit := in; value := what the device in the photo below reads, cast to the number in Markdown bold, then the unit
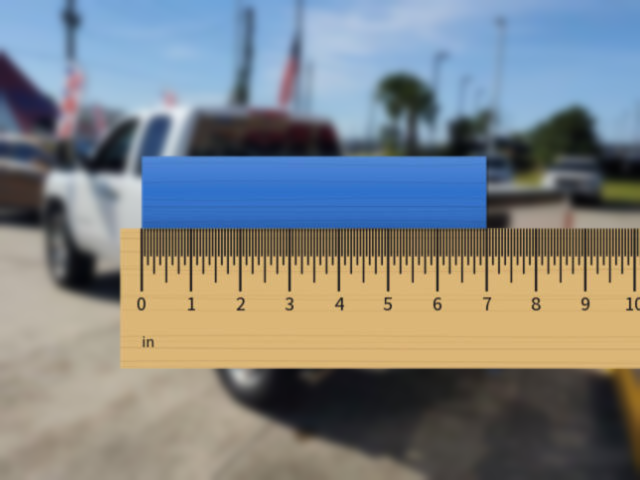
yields **7** in
